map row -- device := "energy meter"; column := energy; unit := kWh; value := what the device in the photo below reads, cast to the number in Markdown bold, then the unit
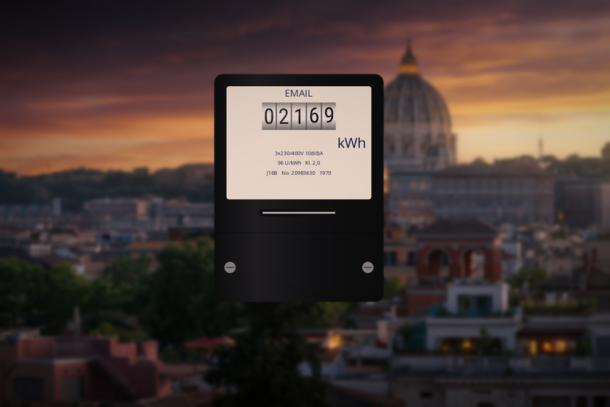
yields **2169** kWh
